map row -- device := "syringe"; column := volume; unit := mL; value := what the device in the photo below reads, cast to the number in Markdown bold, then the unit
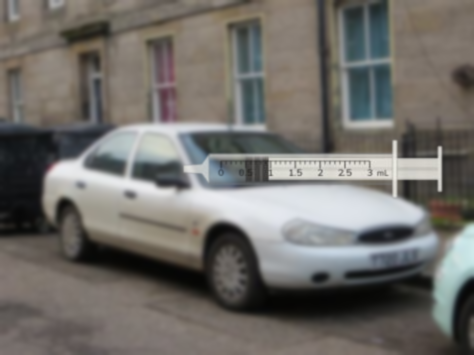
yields **0.5** mL
